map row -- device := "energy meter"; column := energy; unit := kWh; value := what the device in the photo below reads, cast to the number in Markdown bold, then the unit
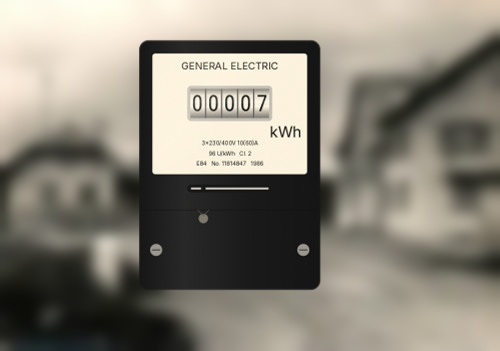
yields **7** kWh
